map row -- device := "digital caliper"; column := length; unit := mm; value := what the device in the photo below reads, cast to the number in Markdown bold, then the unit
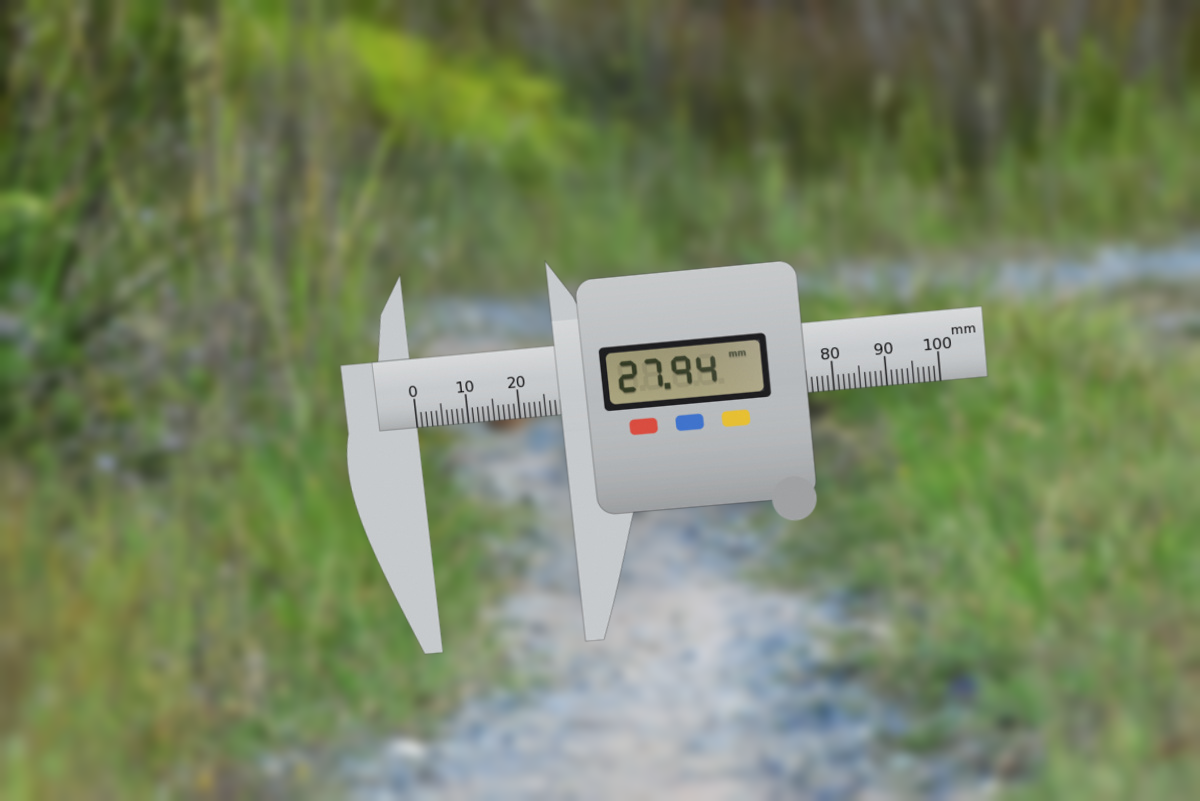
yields **27.94** mm
